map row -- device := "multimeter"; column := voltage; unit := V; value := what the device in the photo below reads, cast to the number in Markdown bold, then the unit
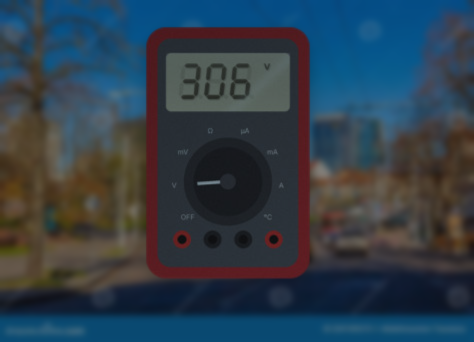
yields **306** V
